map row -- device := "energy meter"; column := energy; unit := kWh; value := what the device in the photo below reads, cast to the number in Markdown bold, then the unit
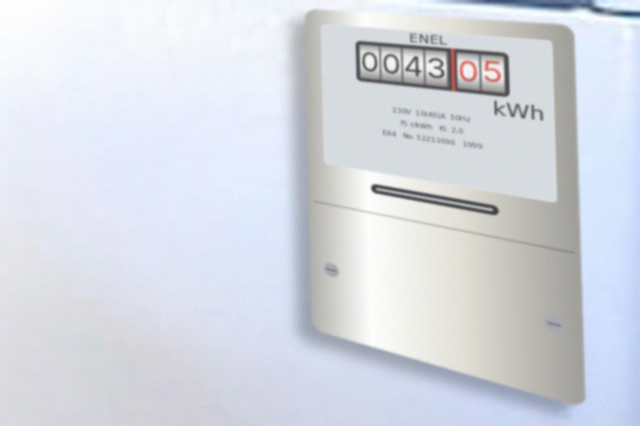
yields **43.05** kWh
